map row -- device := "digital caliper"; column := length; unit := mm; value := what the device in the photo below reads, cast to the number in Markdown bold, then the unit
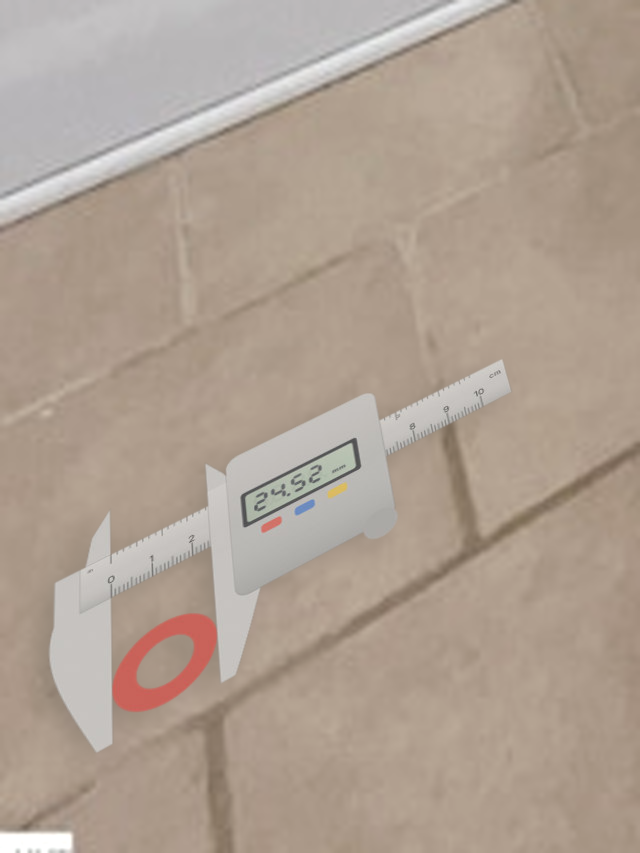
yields **24.52** mm
